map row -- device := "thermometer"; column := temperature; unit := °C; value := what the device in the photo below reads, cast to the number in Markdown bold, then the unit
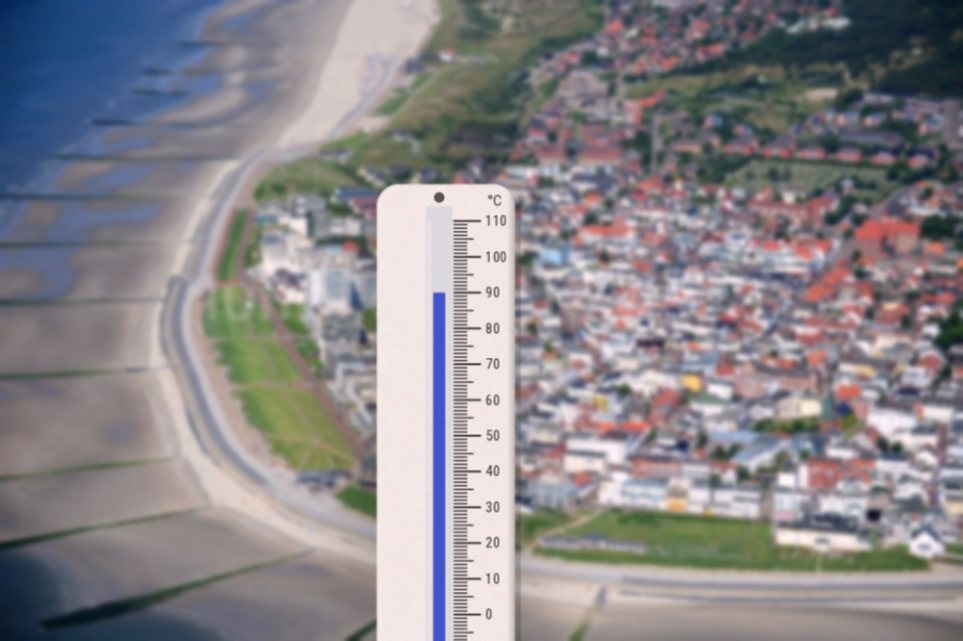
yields **90** °C
